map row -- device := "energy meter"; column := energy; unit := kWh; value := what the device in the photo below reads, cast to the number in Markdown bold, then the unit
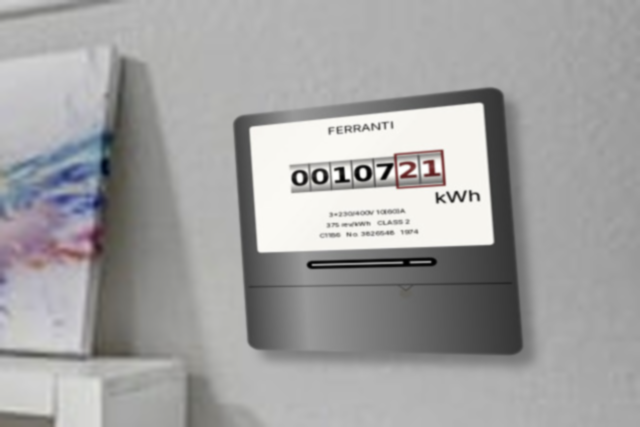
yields **107.21** kWh
